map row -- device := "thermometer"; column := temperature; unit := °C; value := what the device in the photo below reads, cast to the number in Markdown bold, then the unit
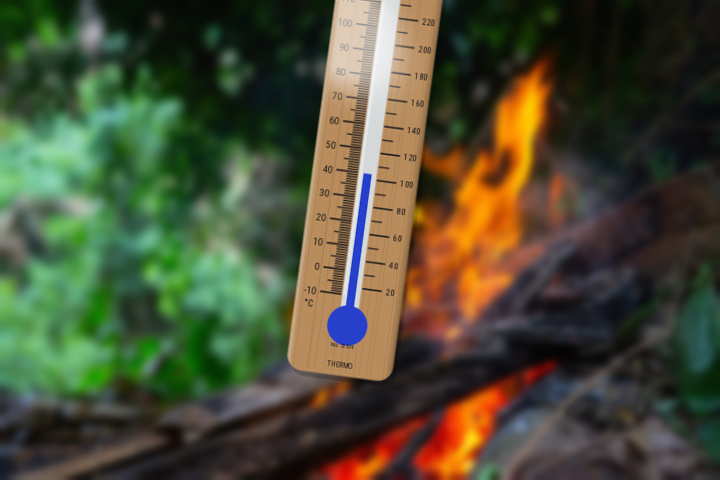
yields **40** °C
